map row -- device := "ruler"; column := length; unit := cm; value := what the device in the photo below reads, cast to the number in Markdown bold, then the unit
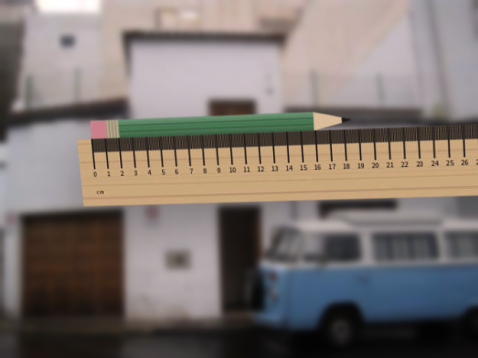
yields **18.5** cm
